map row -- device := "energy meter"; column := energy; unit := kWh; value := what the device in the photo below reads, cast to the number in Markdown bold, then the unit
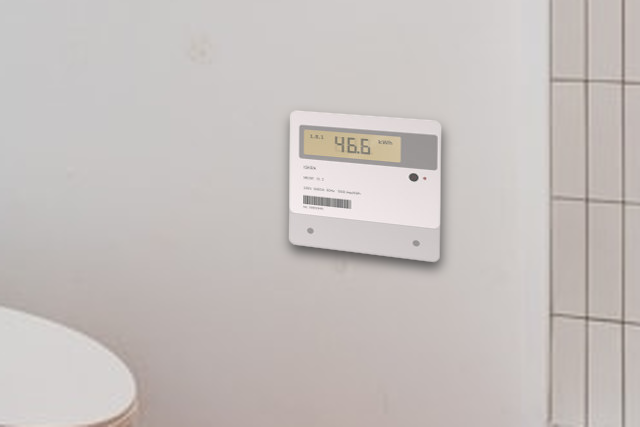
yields **46.6** kWh
